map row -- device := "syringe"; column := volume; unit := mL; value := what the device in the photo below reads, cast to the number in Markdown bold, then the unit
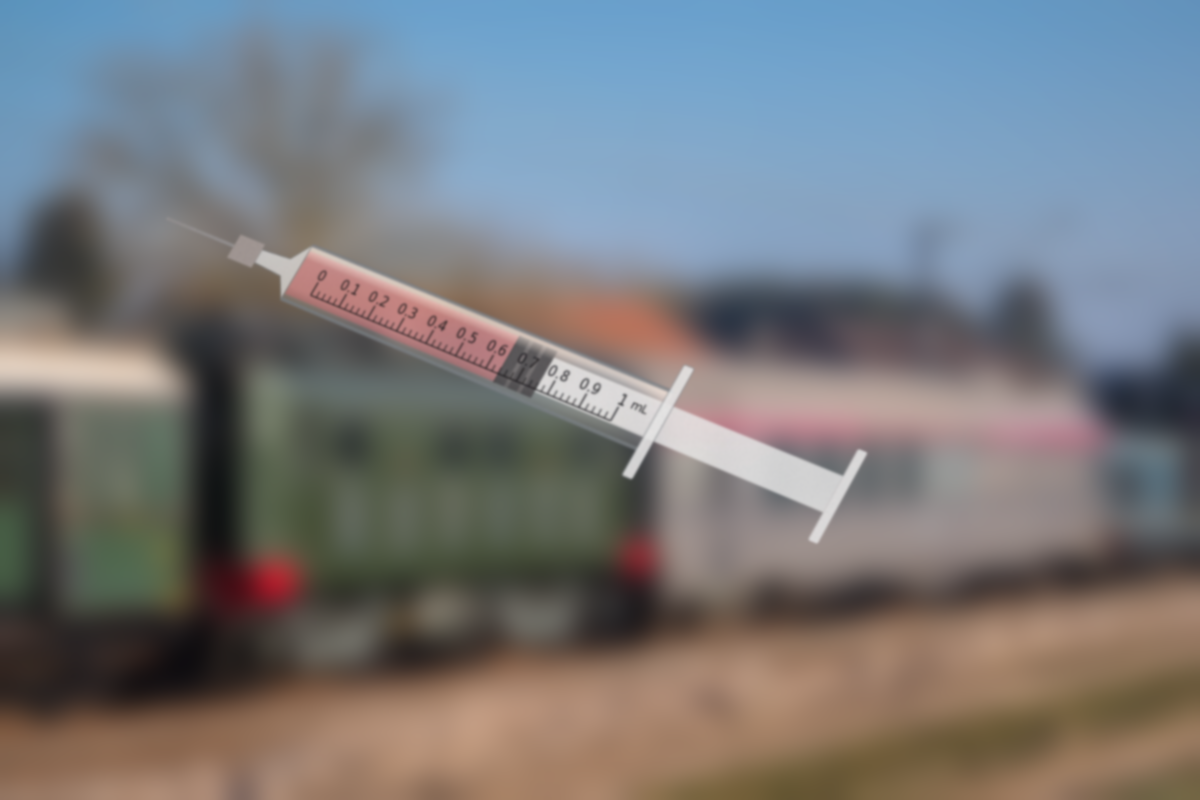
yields **0.64** mL
